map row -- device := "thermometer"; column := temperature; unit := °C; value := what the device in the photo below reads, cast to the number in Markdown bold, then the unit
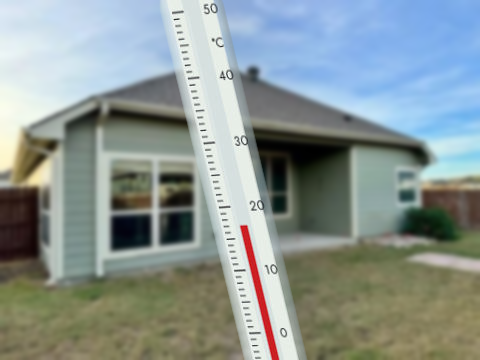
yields **17** °C
